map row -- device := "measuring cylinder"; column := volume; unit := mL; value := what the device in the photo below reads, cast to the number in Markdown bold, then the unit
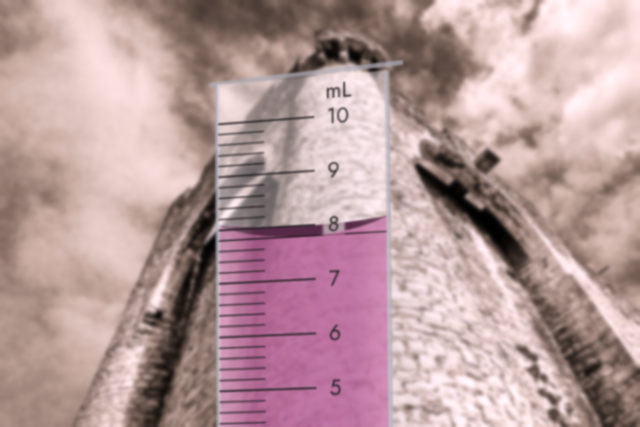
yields **7.8** mL
